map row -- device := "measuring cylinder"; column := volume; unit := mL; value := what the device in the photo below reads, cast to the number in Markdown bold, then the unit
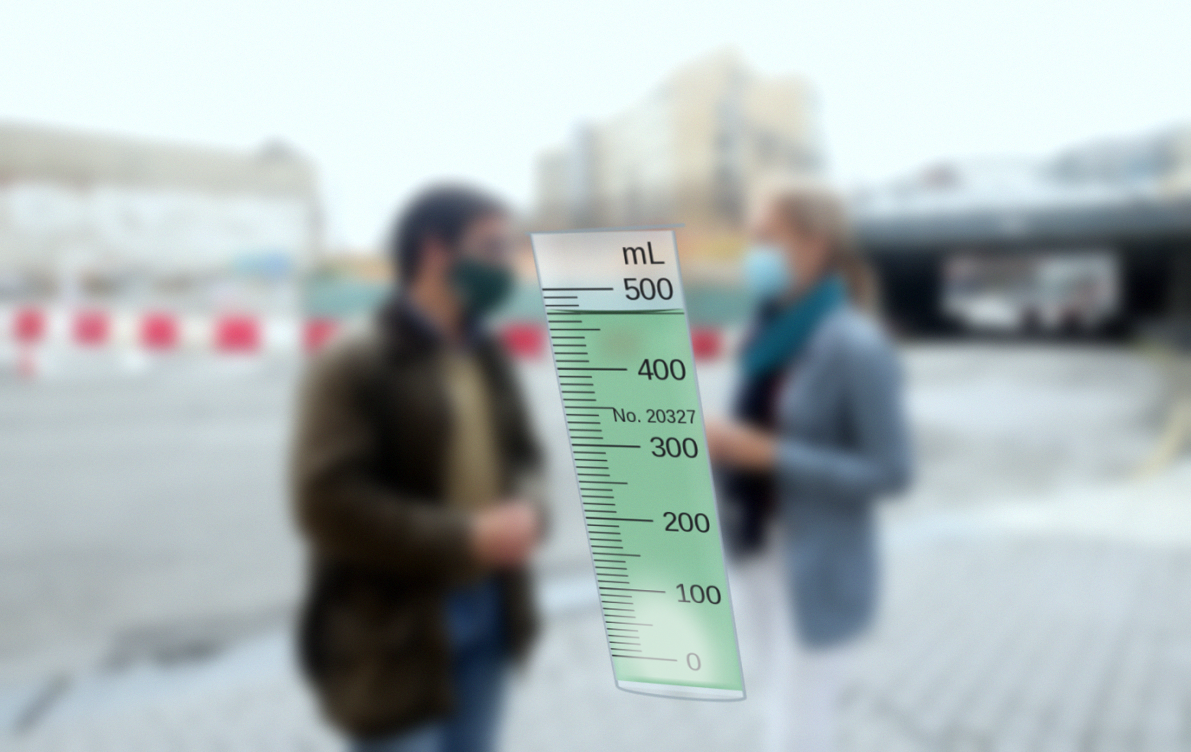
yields **470** mL
